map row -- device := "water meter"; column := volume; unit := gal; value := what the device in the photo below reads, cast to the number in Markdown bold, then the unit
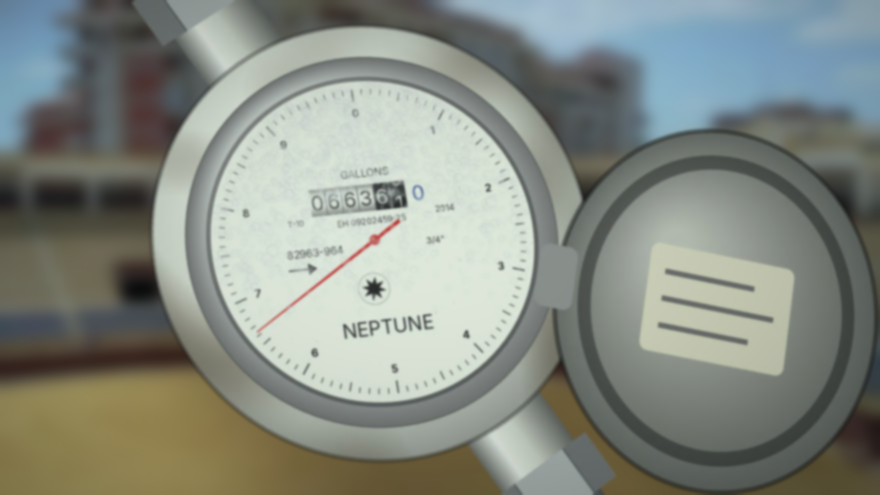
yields **663606.6** gal
